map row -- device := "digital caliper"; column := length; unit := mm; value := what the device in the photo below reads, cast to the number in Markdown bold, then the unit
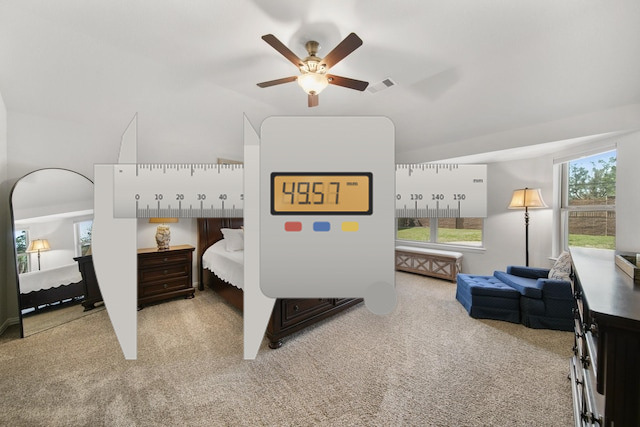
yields **49.57** mm
